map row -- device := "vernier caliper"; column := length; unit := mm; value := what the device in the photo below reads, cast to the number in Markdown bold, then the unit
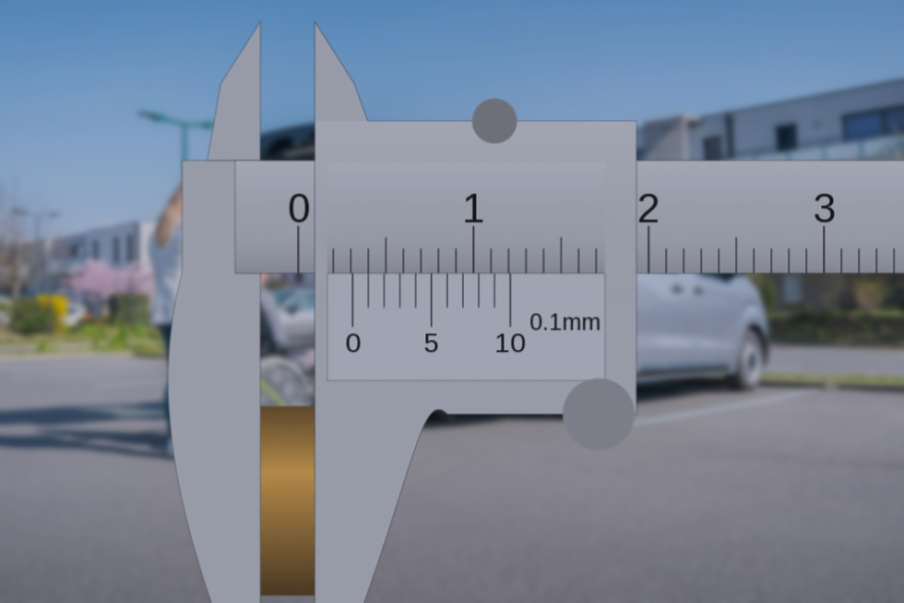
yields **3.1** mm
